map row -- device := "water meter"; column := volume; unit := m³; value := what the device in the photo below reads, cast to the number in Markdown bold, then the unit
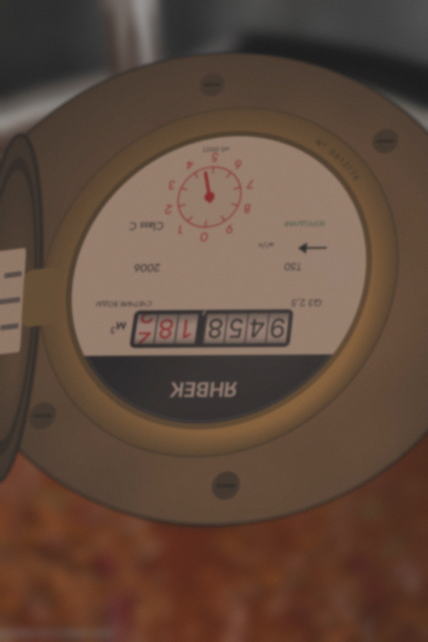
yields **9458.1824** m³
